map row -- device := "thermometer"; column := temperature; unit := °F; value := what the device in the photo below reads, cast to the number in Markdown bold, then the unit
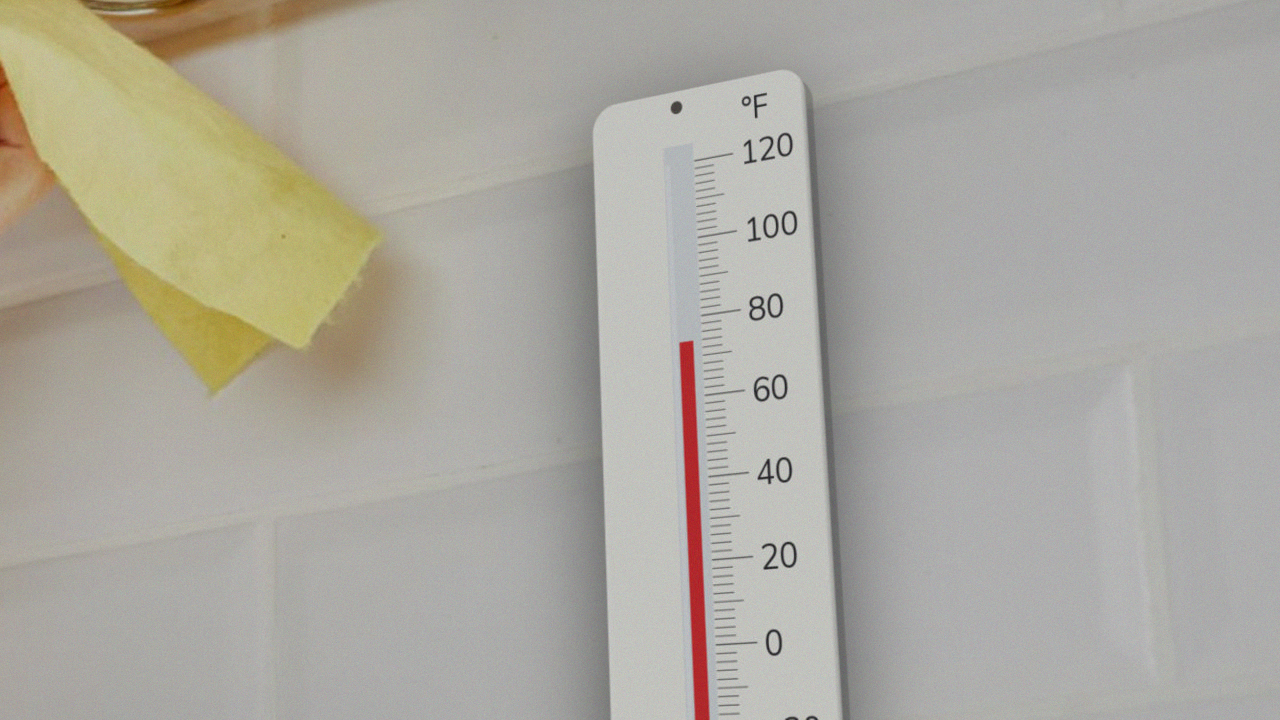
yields **74** °F
